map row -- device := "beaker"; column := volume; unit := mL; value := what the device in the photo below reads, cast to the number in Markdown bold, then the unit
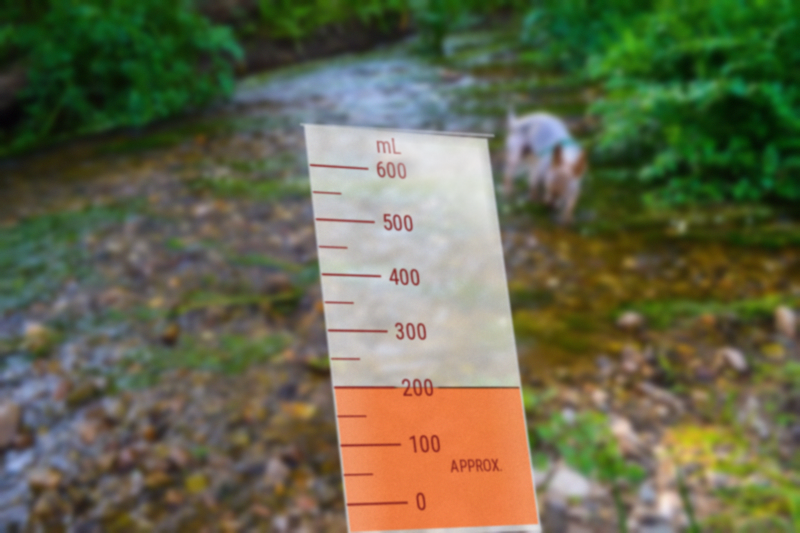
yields **200** mL
